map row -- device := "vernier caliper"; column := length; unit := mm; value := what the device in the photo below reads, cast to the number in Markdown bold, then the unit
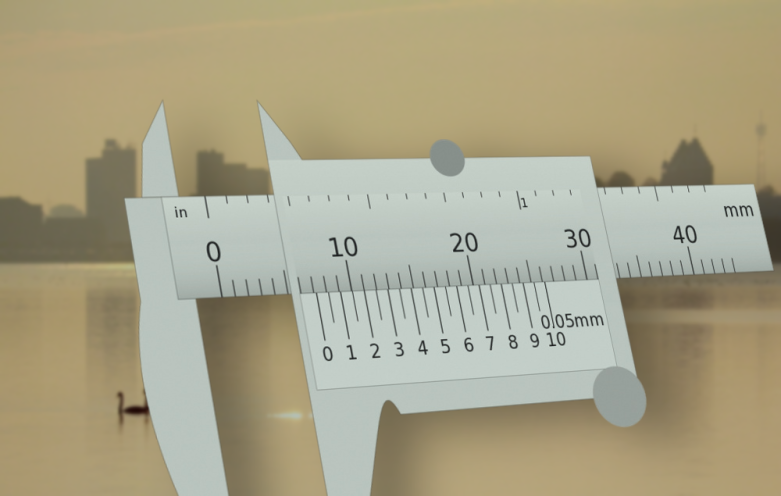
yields **7.2** mm
